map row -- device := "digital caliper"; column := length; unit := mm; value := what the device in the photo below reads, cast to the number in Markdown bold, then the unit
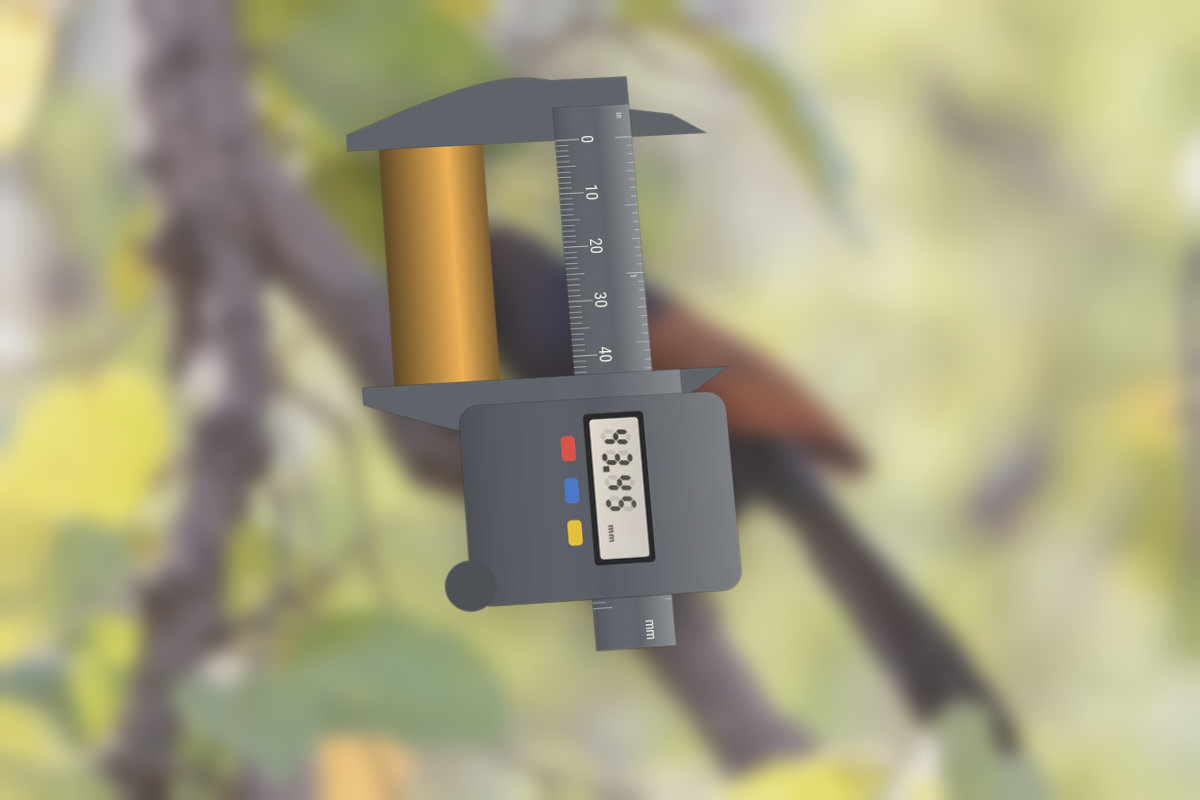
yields **43.45** mm
